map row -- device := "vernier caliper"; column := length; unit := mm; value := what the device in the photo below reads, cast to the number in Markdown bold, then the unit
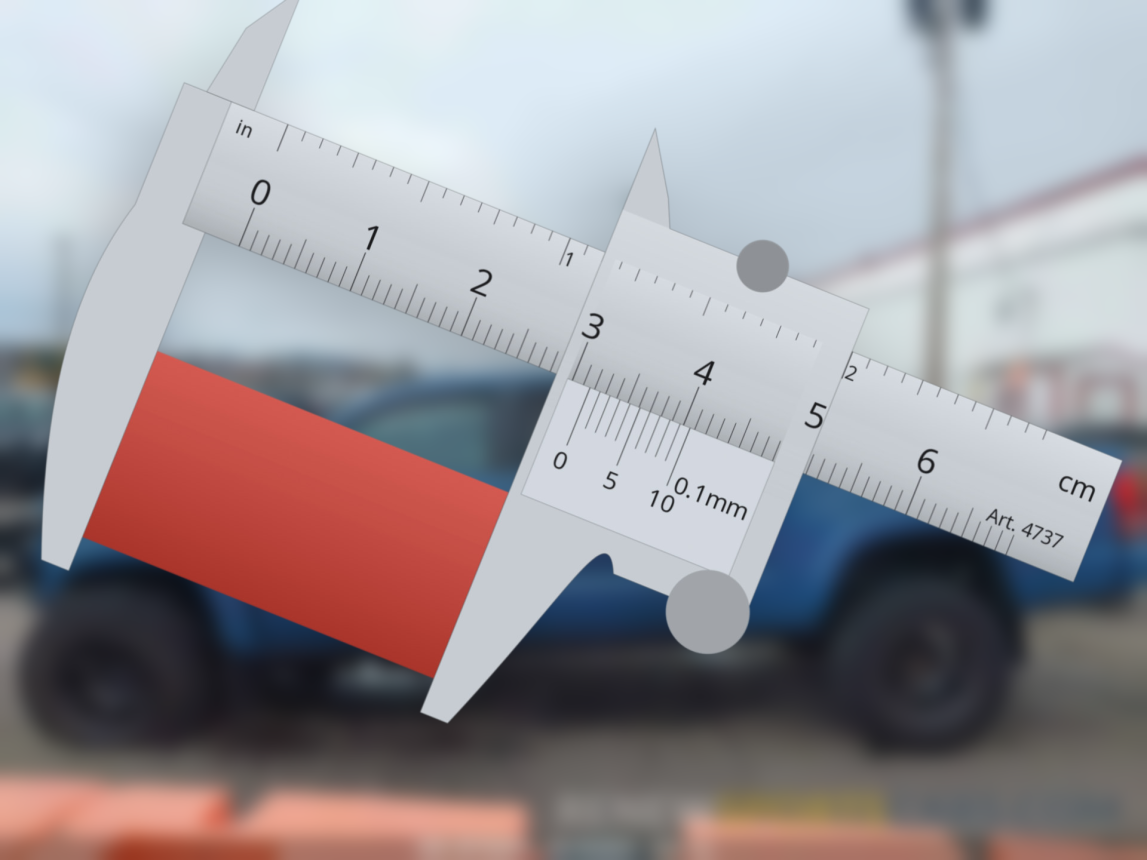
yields **31.6** mm
